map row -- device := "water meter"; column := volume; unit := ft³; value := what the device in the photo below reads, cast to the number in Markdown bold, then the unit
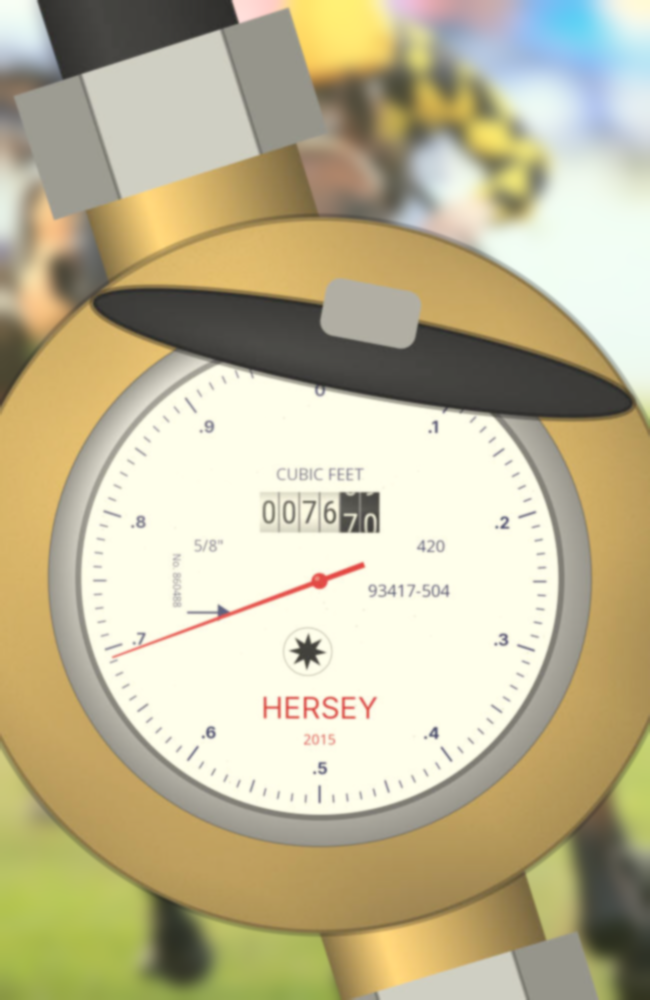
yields **7669.69** ft³
